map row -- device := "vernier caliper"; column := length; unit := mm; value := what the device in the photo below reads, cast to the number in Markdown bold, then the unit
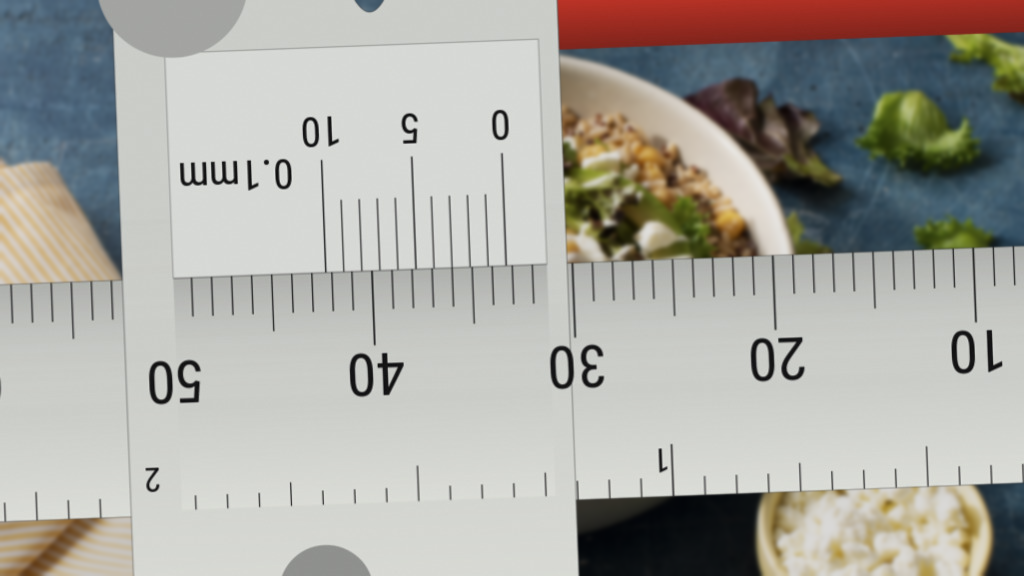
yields **33.3** mm
